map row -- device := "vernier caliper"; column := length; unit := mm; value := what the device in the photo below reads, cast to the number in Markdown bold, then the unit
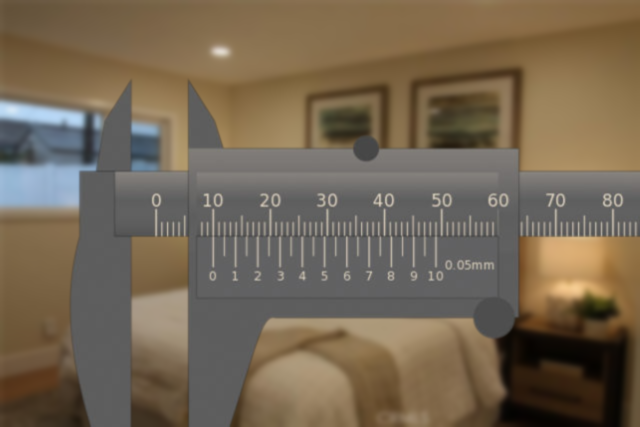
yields **10.0** mm
